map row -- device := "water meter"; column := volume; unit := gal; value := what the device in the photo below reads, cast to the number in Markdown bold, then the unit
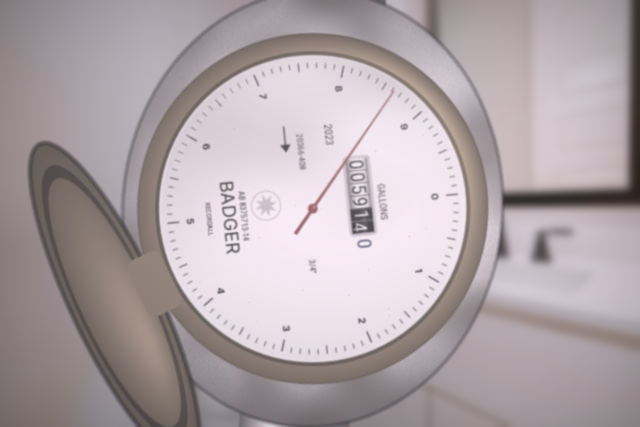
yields **59138.6** gal
